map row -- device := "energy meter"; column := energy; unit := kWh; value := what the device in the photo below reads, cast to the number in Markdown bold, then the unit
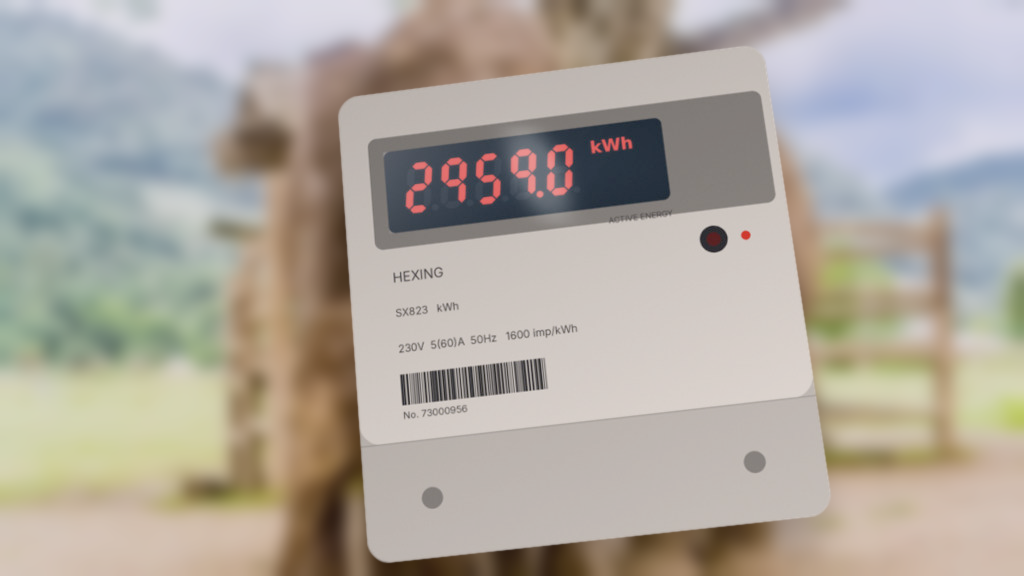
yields **2959.0** kWh
